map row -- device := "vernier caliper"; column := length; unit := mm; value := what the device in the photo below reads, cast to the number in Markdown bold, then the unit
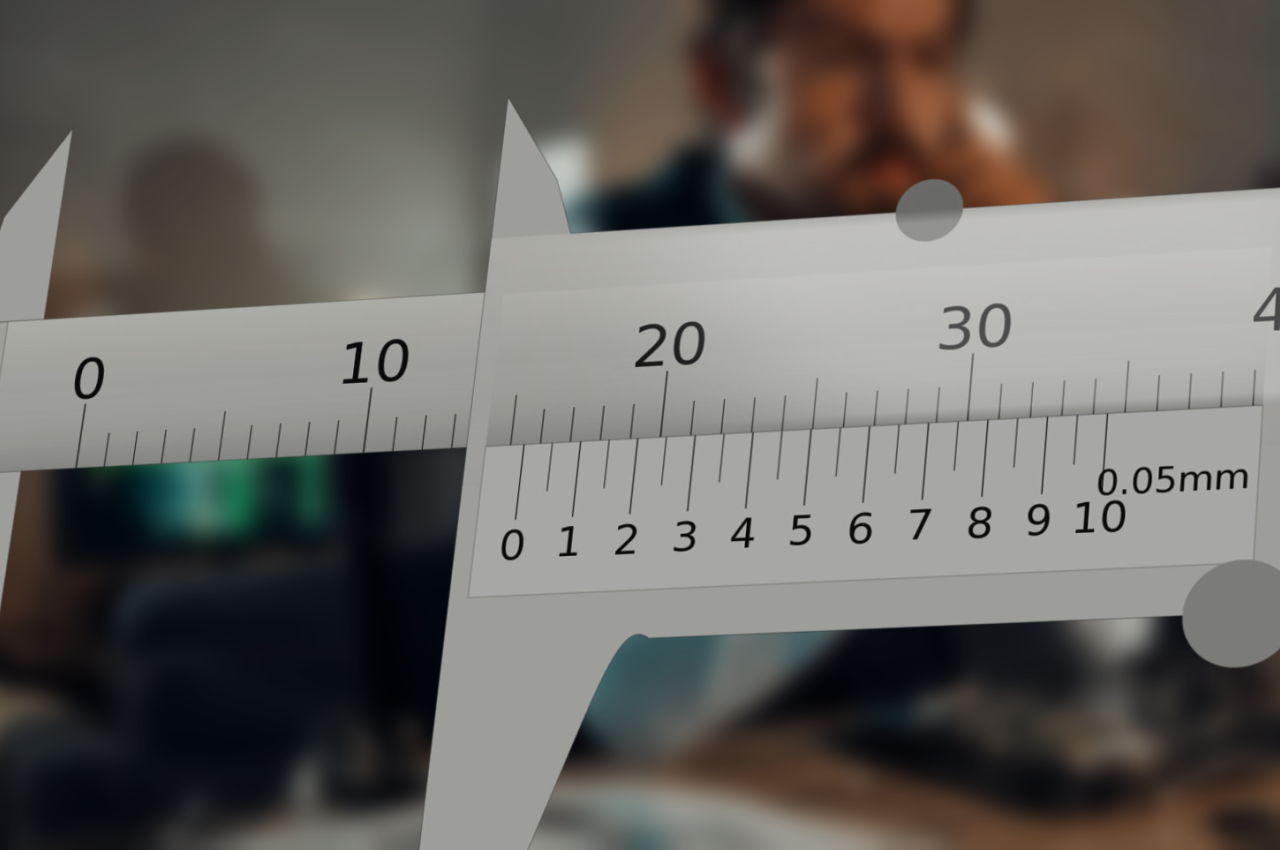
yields **15.45** mm
